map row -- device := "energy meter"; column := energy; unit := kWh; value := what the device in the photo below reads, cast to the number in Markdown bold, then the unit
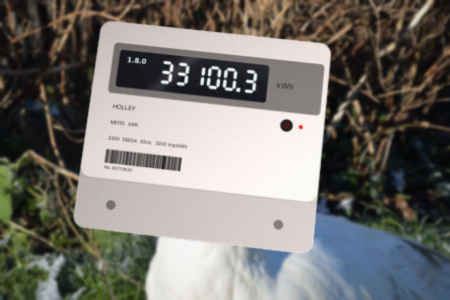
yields **33100.3** kWh
